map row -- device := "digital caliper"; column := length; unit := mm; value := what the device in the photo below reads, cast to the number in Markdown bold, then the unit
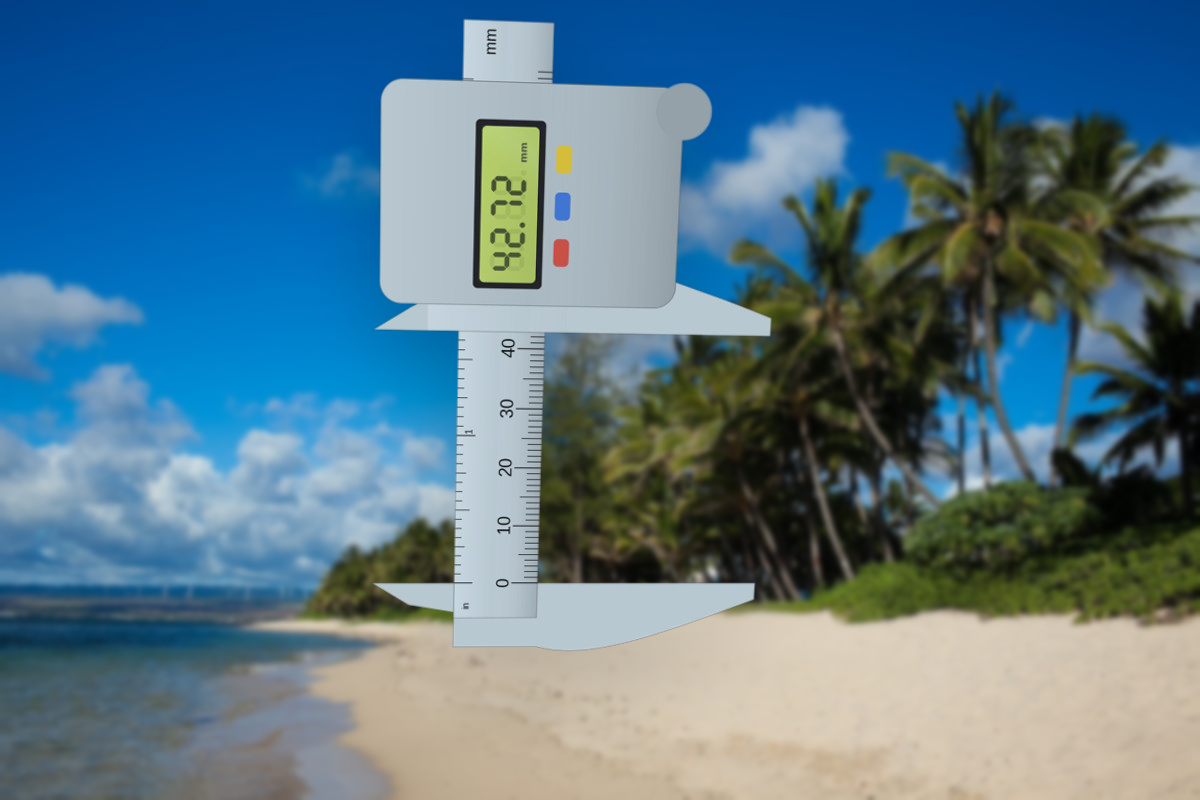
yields **42.72** mm
